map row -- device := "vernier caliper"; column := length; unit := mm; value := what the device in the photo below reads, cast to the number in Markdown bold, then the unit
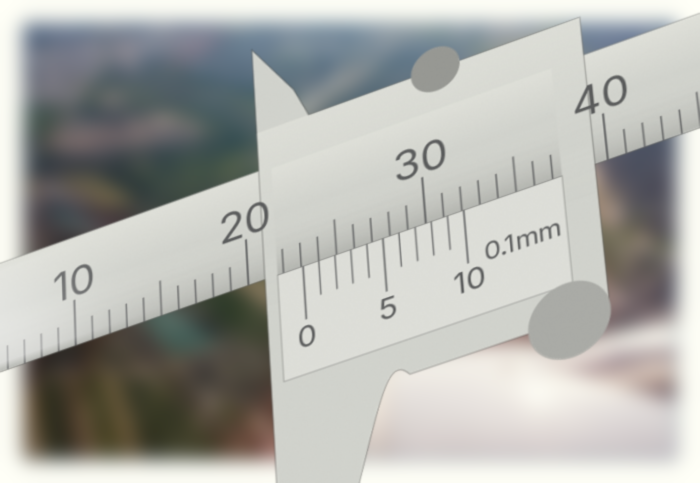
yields **23.1** mm
